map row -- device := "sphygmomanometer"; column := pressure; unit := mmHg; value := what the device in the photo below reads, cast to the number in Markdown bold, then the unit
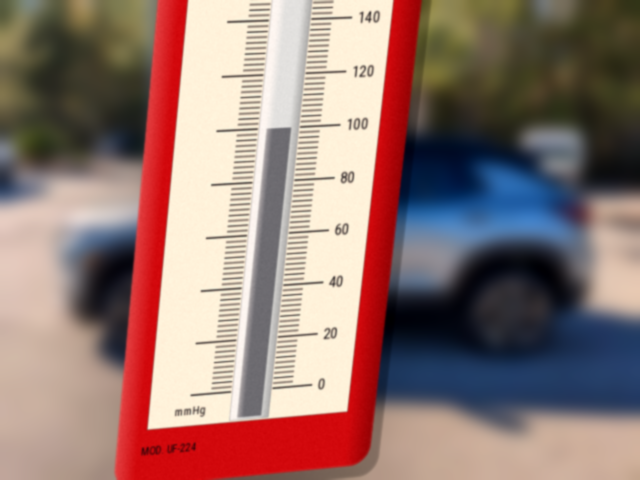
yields **100** mmHg
